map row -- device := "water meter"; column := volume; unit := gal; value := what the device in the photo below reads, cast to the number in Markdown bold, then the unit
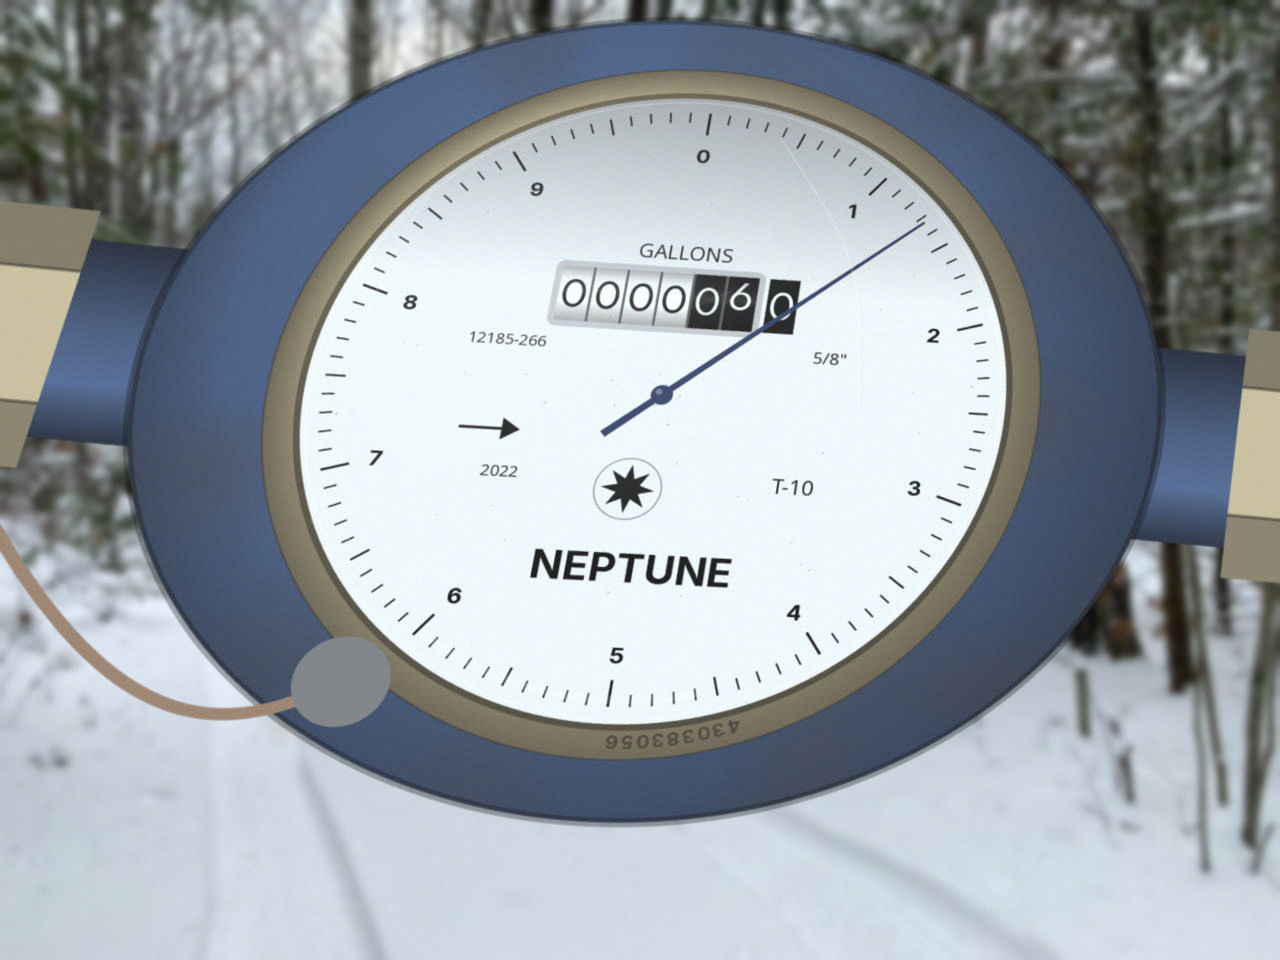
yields **61.3** gal
